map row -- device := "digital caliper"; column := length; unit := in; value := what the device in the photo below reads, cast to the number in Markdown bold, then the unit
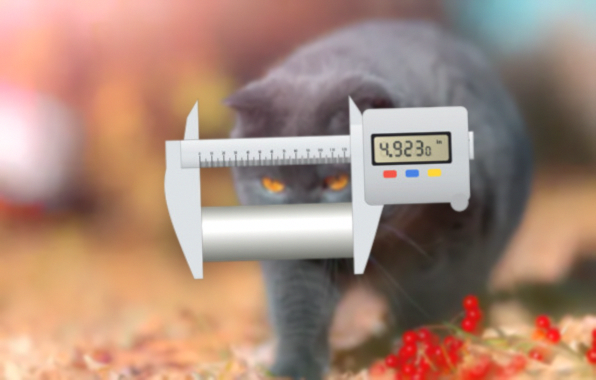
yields **4.9230** in
